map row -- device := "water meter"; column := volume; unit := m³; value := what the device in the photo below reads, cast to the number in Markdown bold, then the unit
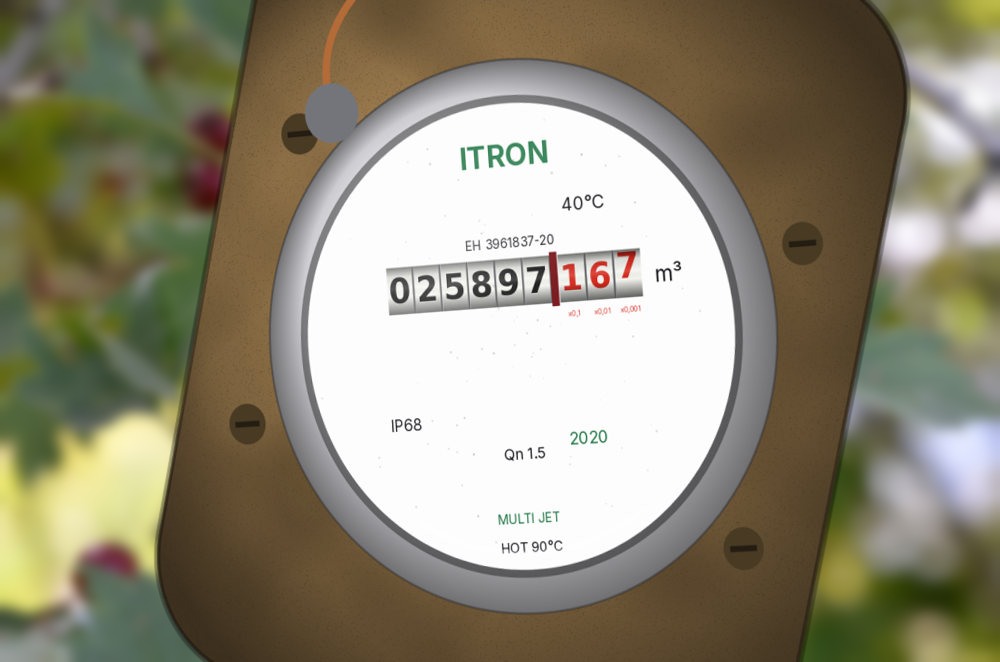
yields **25897.167** m³
